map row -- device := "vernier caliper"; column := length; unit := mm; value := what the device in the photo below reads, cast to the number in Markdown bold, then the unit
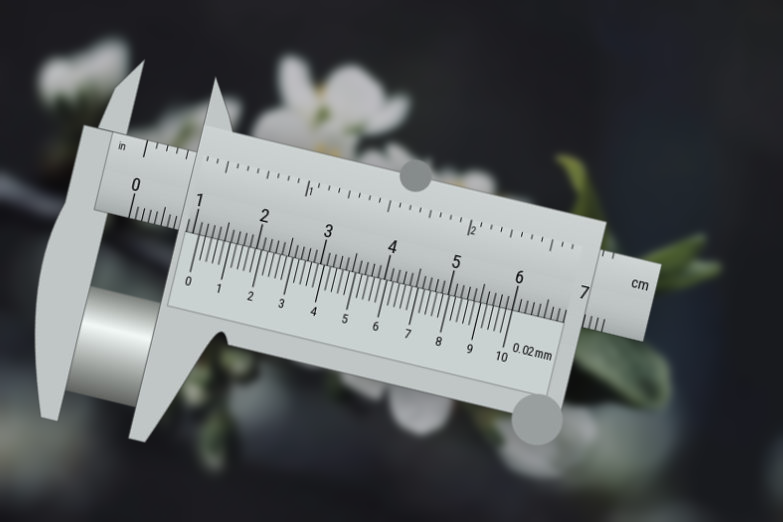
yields **11.0** mm
